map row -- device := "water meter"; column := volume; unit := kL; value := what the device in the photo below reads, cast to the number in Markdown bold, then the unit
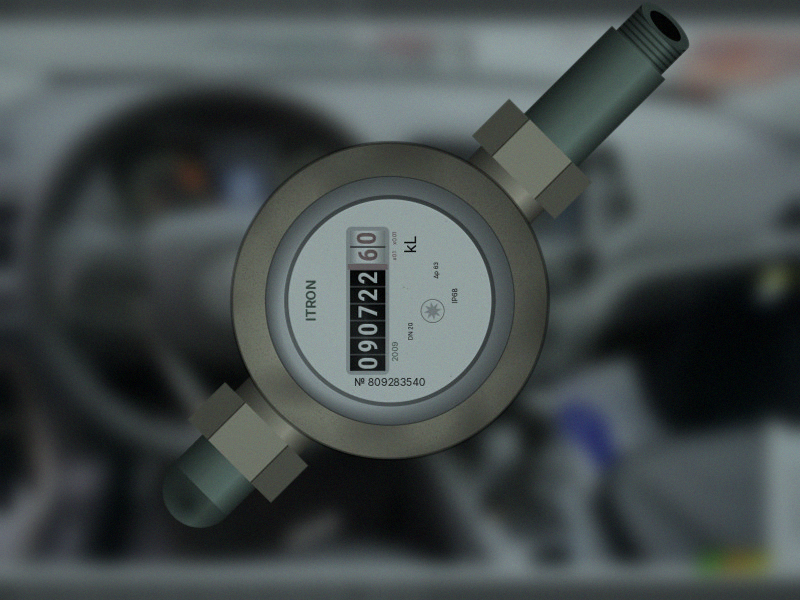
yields **90722.60** kL
